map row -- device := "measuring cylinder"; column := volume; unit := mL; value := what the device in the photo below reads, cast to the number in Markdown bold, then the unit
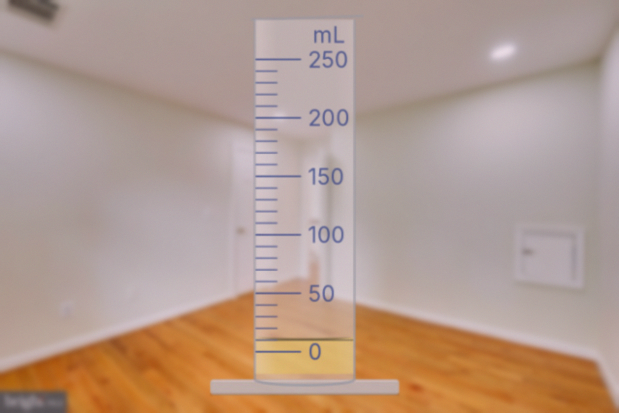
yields **10** mL
